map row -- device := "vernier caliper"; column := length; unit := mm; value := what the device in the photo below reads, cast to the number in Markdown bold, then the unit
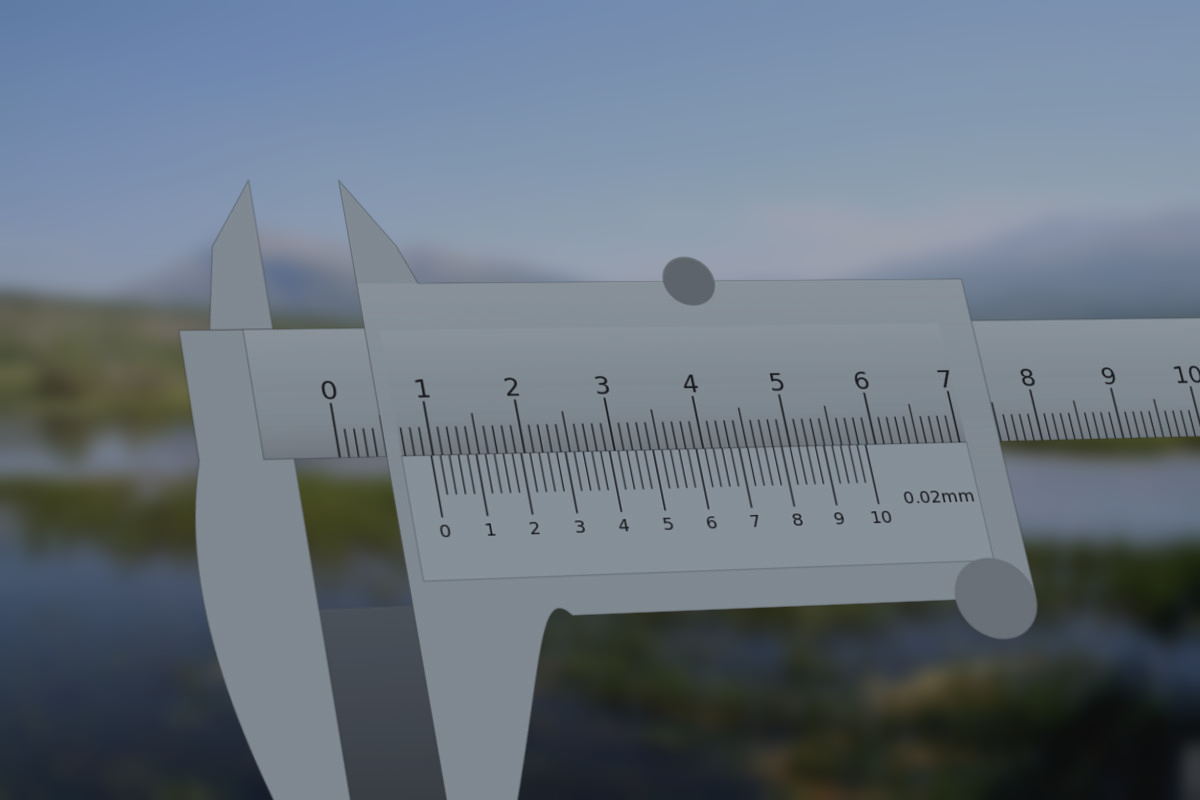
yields **9.8** mm
